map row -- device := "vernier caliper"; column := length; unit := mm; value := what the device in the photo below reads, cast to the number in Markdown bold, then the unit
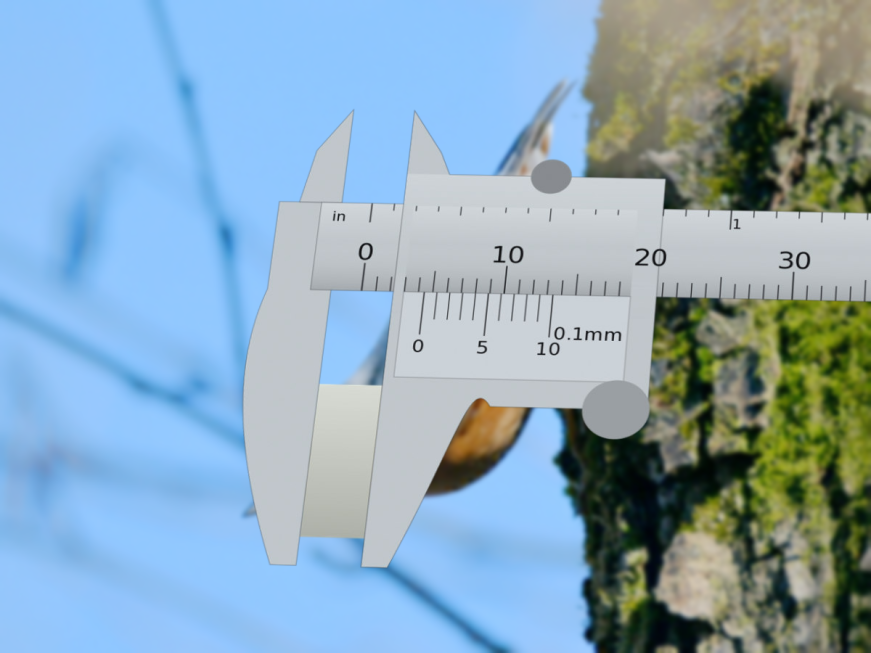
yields **4.4** mm
